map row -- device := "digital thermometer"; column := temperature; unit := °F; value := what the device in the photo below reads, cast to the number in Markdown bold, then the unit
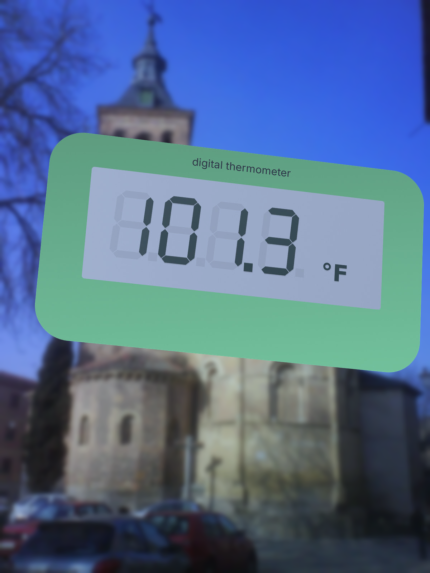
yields **101.3** °F
